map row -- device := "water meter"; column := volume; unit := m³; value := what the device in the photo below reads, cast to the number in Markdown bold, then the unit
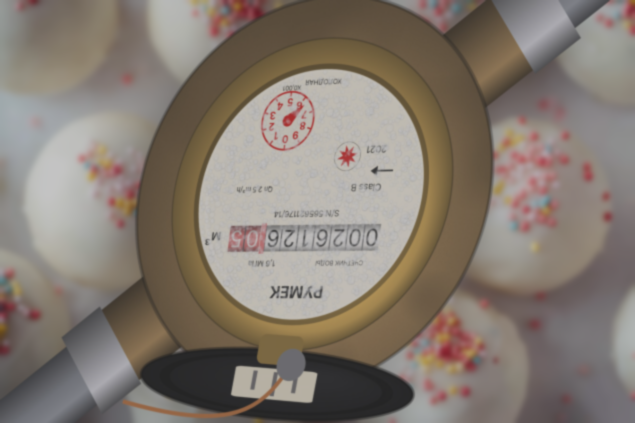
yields **26126.056** m³
